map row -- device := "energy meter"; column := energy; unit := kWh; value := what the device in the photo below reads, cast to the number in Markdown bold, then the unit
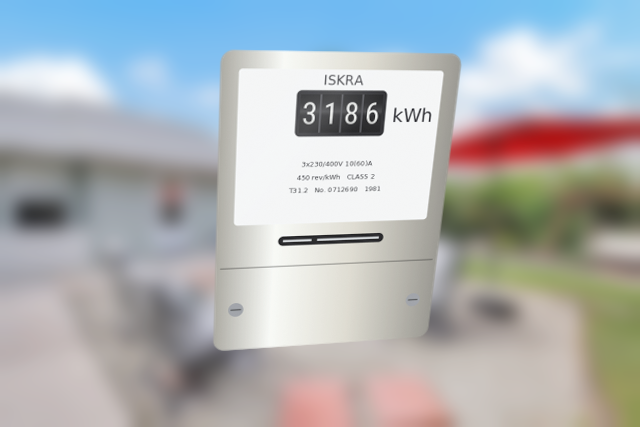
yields **3186** kWh
